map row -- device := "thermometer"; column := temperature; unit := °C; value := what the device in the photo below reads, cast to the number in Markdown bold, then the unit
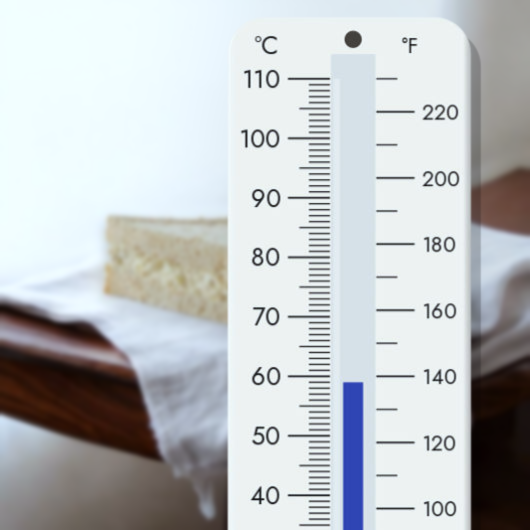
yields **59** °C
